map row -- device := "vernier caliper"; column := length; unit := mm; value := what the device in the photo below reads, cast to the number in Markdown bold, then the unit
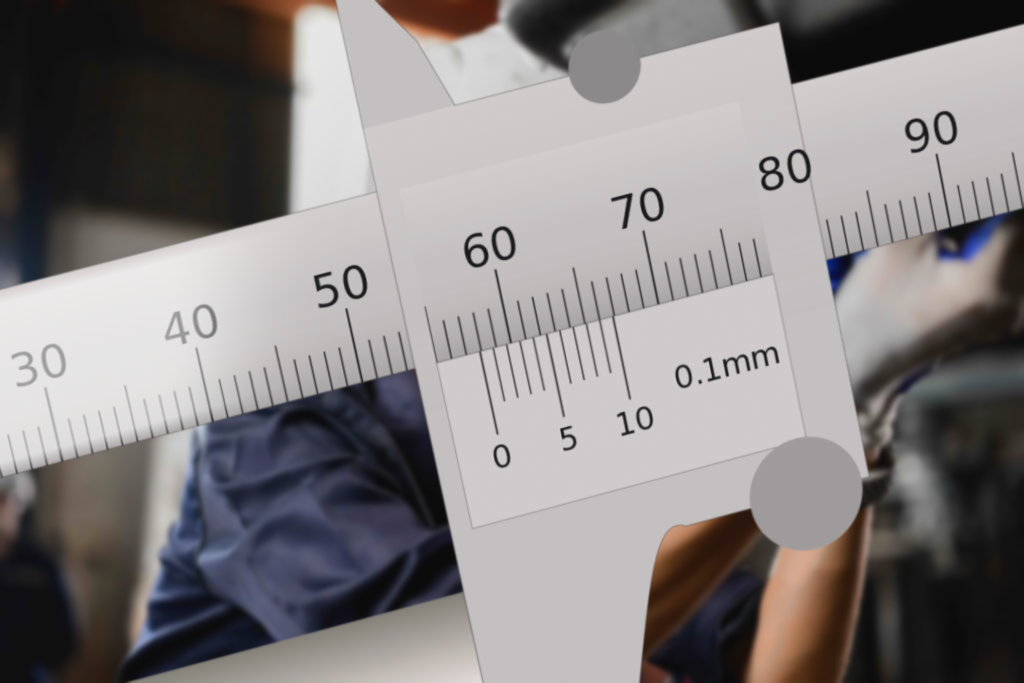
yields **57.9** mm
